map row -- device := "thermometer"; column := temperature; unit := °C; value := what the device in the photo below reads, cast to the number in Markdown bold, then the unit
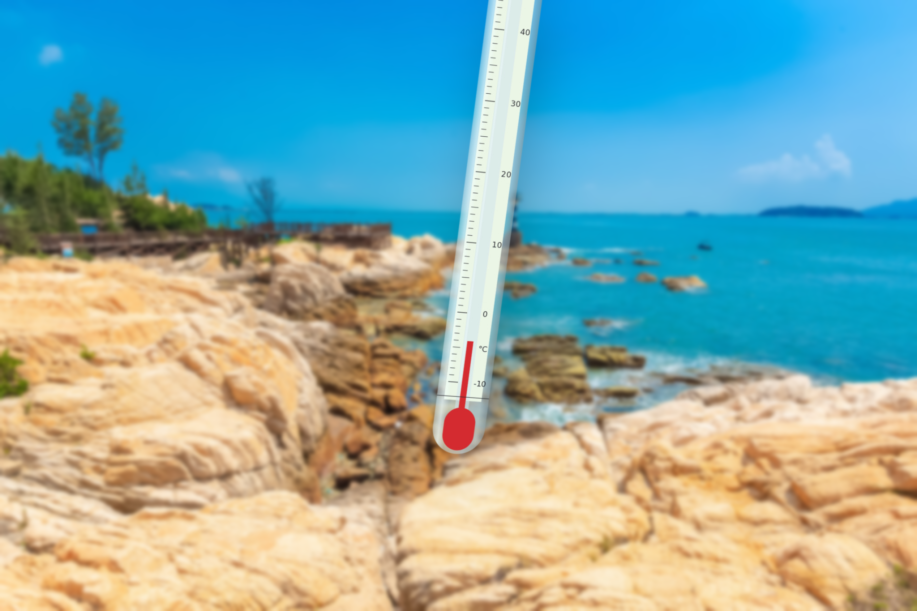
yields **-4** °C
